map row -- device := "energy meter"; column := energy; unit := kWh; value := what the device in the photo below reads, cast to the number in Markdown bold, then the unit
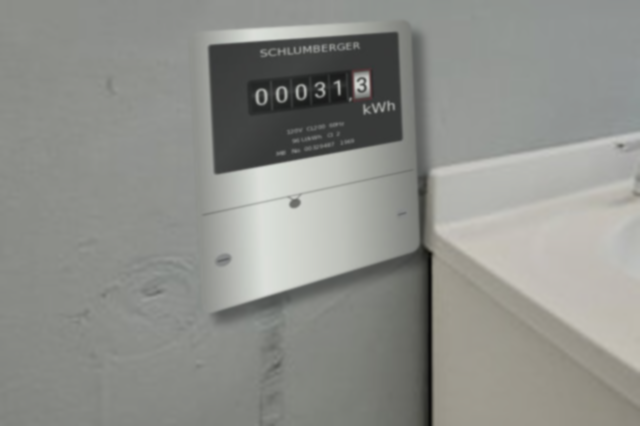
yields **31.3** kWh
